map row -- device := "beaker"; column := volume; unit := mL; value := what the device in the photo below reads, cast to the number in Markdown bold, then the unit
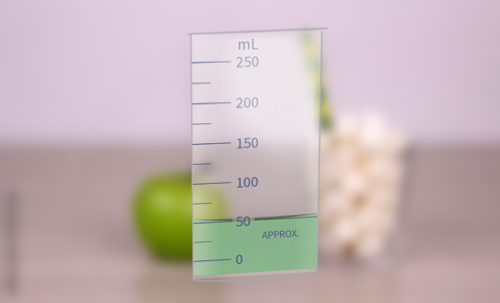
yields **50** mL
